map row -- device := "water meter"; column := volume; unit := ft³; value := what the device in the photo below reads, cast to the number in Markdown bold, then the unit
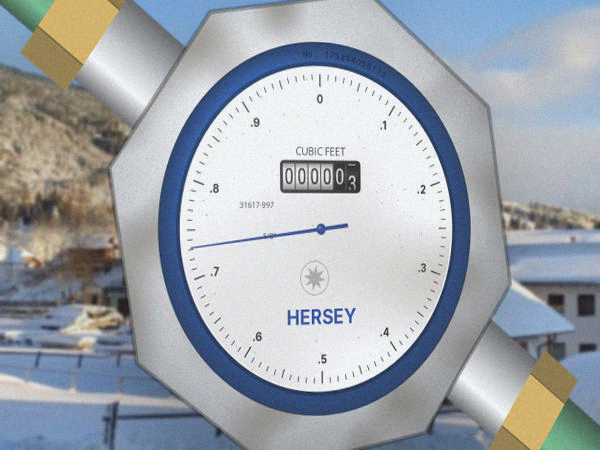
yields **2.73** ft³
